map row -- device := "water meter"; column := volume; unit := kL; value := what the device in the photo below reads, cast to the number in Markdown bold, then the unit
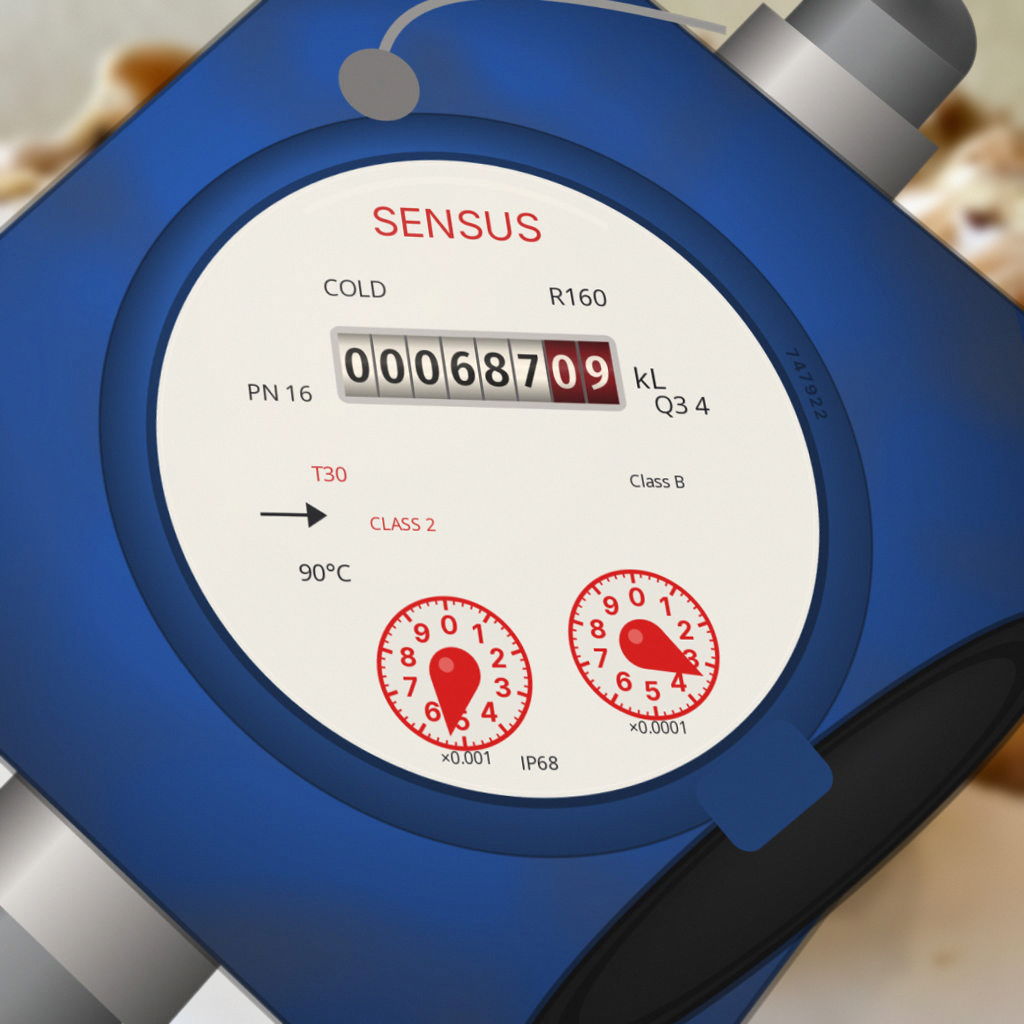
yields **687.0953** kL
